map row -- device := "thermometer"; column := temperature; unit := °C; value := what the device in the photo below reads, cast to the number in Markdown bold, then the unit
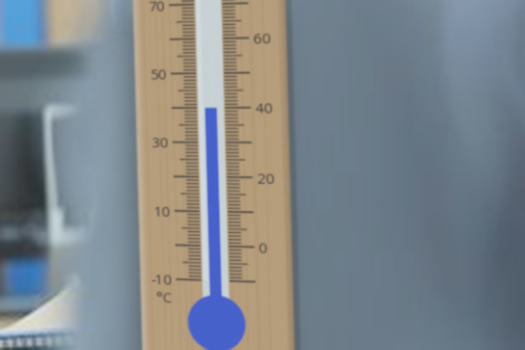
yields **40** °C
